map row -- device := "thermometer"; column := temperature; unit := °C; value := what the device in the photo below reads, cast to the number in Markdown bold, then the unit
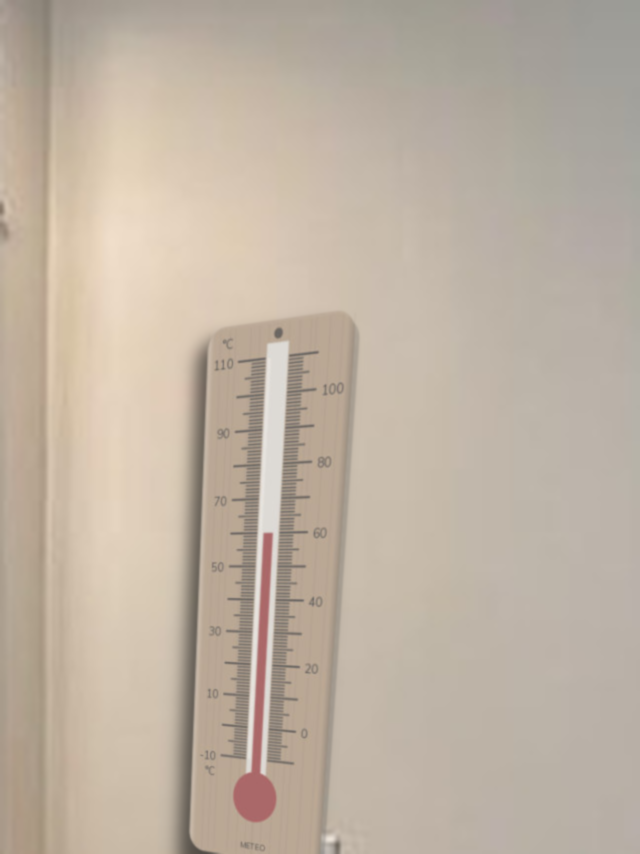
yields **60** °C
